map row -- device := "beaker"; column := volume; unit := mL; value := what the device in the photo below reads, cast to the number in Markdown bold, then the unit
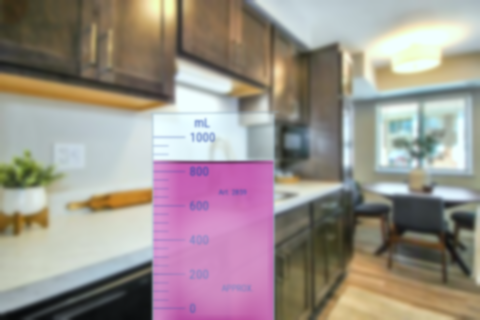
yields **850** mL
